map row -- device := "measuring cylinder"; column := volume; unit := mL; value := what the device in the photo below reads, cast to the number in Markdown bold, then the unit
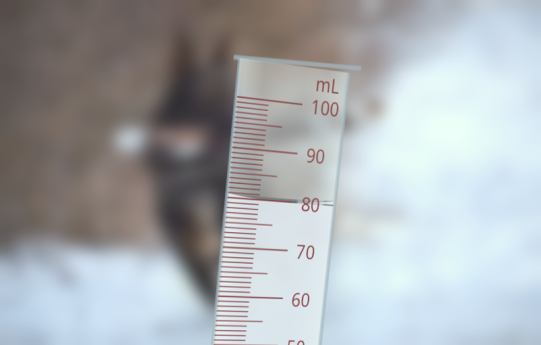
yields **80** mL
